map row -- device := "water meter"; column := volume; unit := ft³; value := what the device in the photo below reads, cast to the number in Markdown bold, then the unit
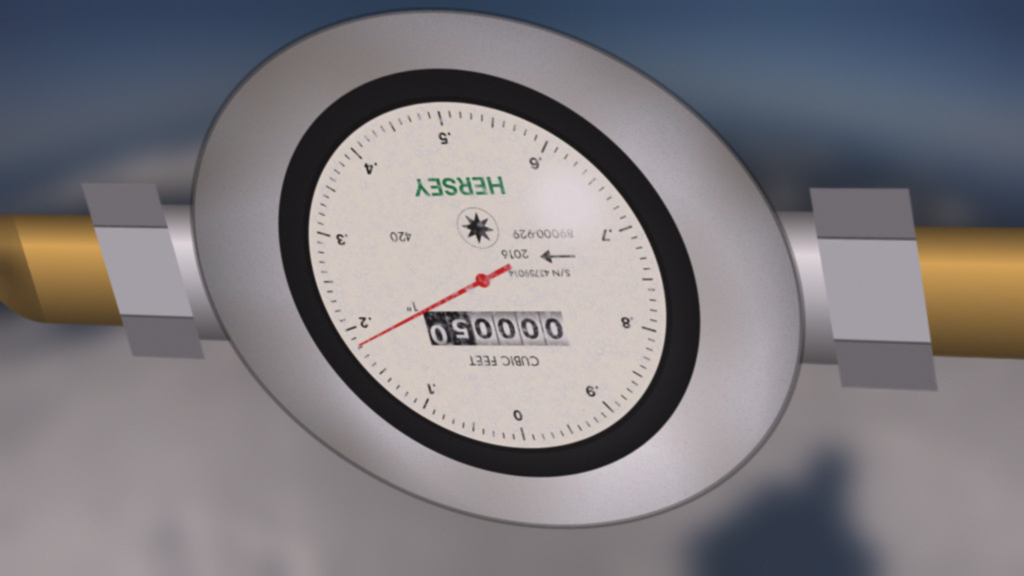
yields **50.18** ft³
